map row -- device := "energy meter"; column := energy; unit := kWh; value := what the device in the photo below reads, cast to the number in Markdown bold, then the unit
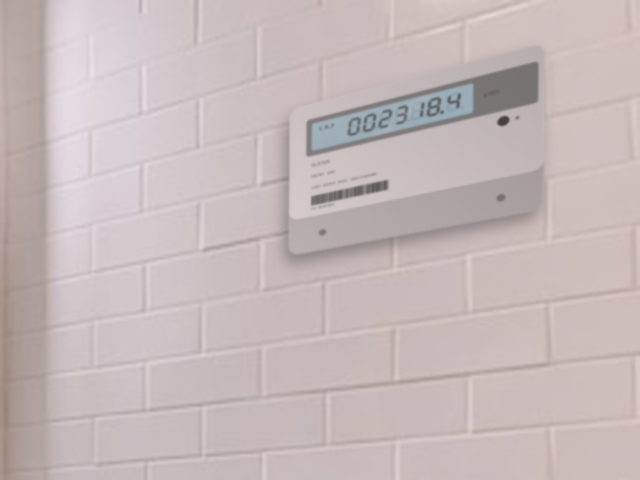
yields **2318.4** kWh
